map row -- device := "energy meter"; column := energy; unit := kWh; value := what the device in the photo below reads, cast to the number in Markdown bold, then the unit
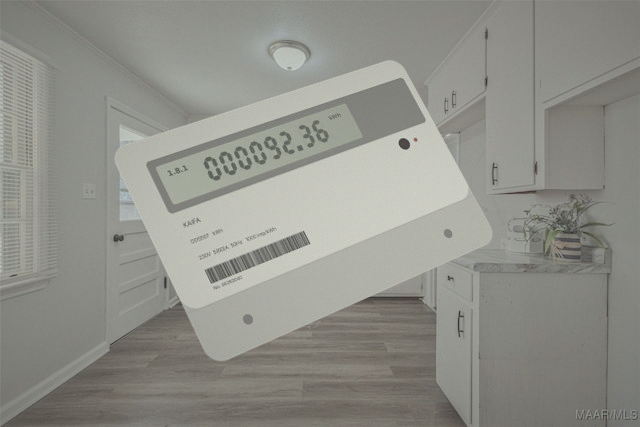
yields **92.36** kWh
